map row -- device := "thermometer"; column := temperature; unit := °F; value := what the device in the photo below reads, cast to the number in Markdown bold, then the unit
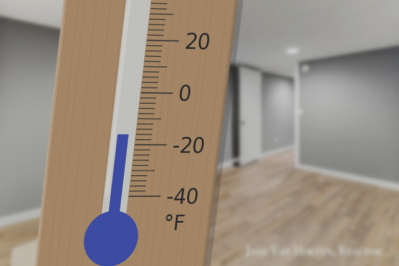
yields **-16** °F
